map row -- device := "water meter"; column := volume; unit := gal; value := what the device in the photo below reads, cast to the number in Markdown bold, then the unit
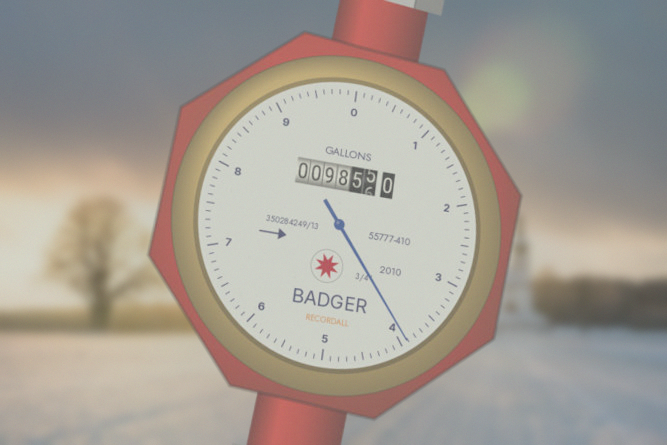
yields **98553.9** gal
